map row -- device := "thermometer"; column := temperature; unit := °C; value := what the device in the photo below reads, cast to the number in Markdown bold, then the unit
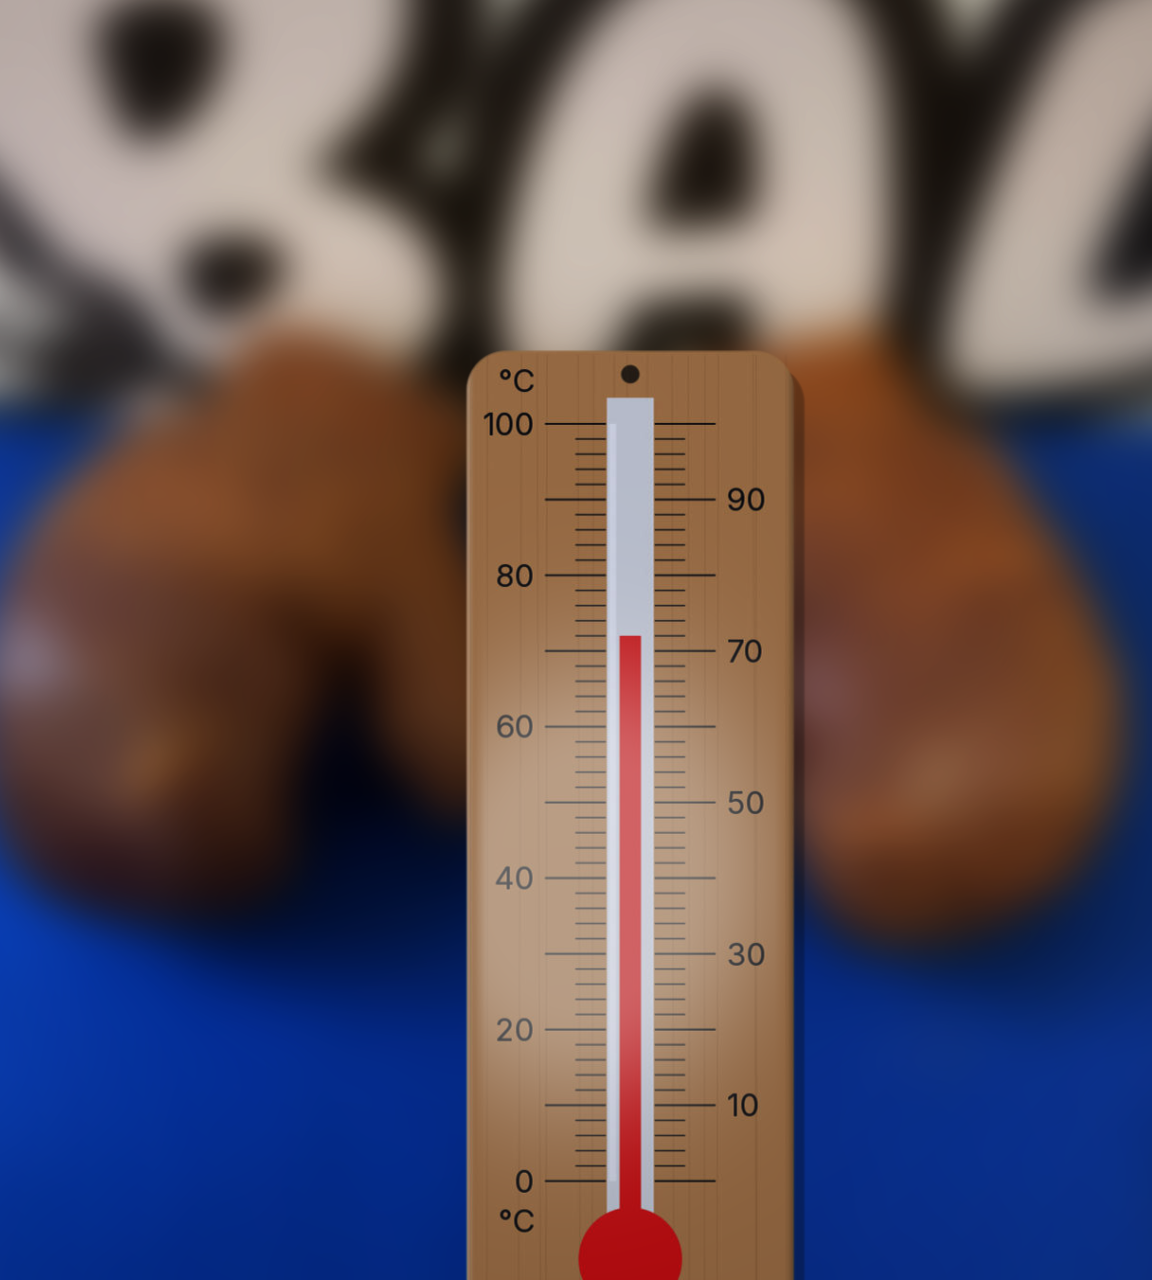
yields **72** °C
